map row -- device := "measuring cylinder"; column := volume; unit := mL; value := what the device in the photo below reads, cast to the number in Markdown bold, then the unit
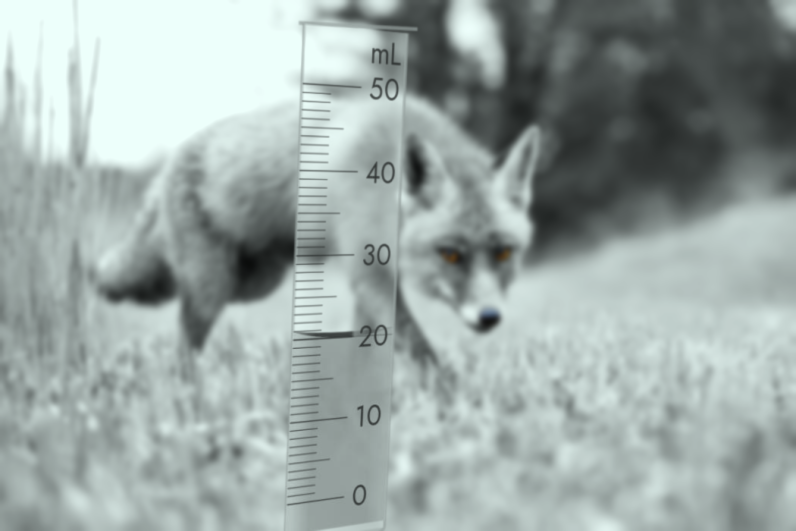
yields **20** mL
